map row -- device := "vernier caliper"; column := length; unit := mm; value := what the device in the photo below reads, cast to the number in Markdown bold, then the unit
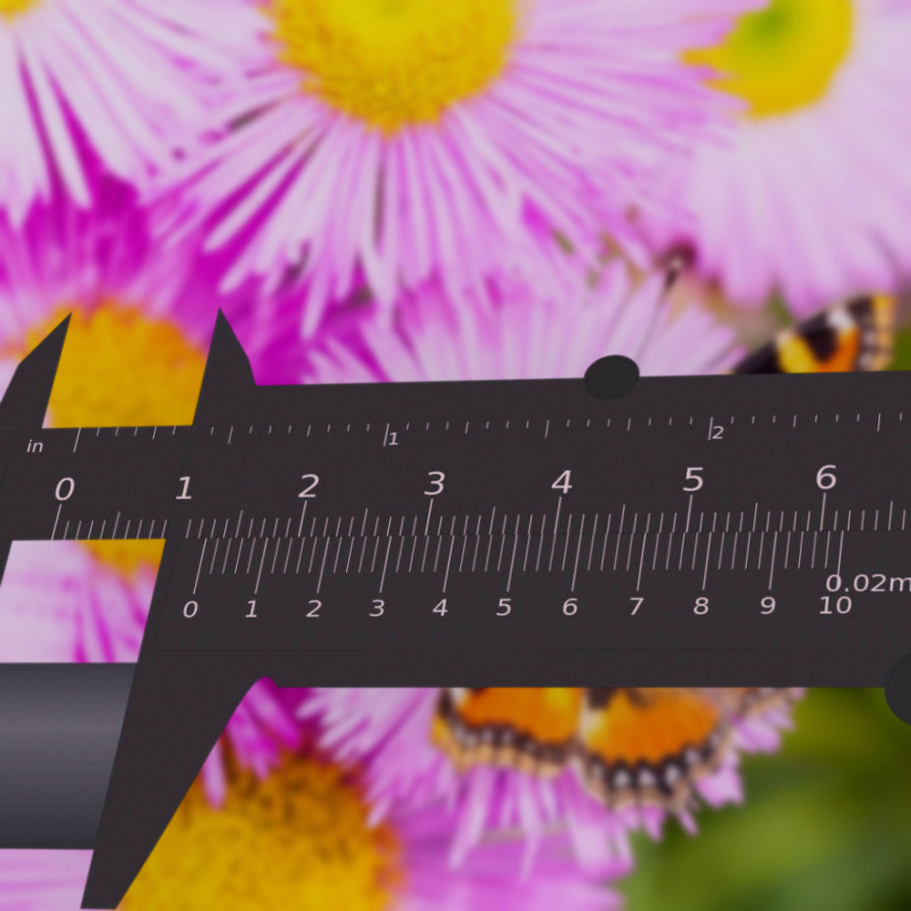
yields **12.6** mm
